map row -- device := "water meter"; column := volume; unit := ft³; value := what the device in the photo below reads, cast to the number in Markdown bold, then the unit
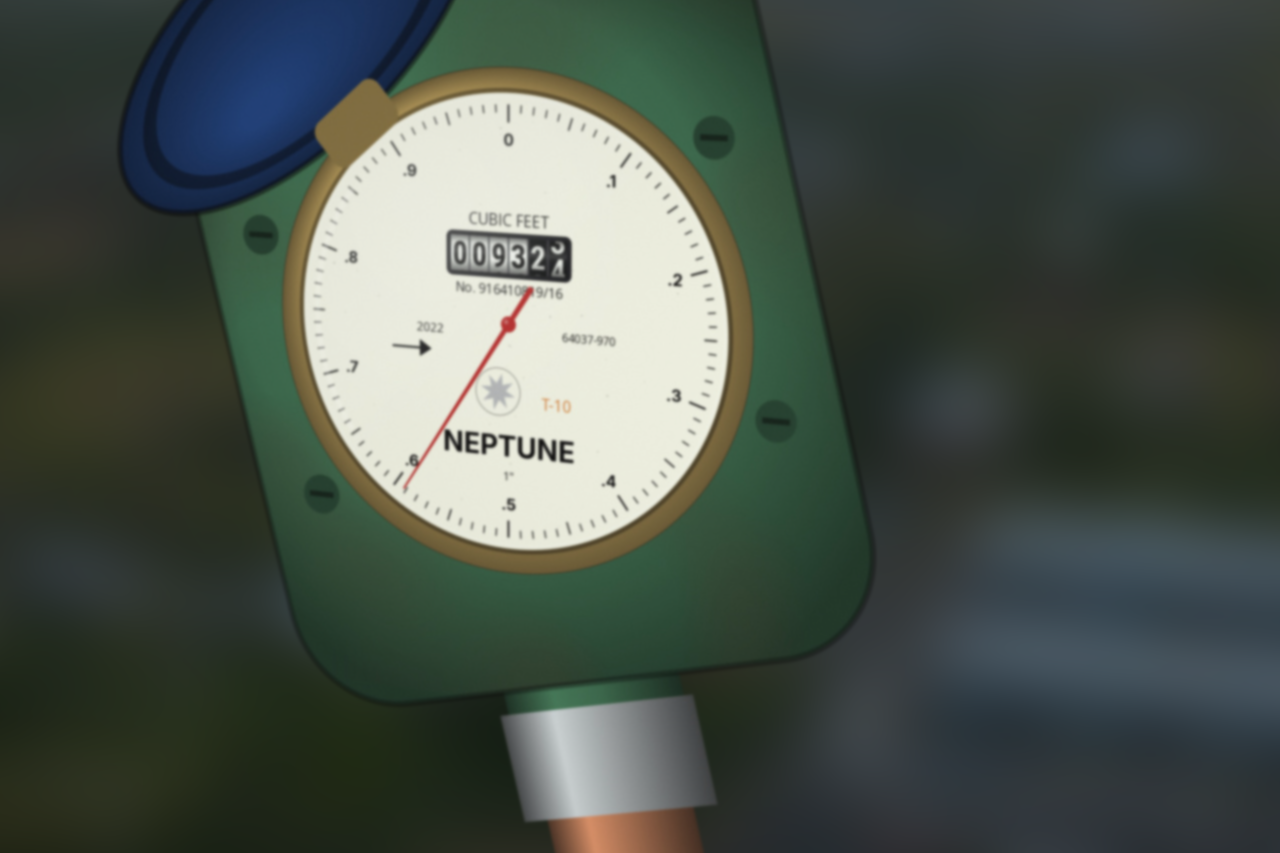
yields **9323.59** ft³
